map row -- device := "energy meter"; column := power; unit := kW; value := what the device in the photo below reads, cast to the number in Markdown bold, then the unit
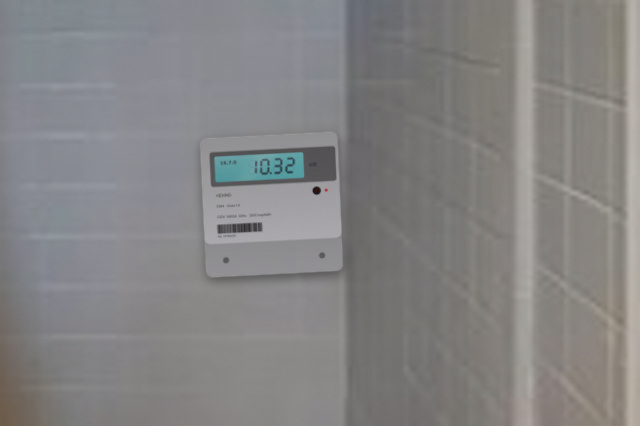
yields **10.32** kW
